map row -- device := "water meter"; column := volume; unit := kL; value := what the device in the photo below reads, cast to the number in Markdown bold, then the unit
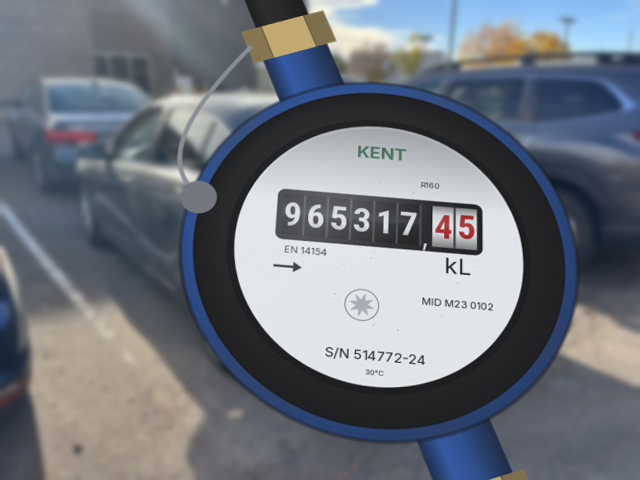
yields **965317.45** kL
